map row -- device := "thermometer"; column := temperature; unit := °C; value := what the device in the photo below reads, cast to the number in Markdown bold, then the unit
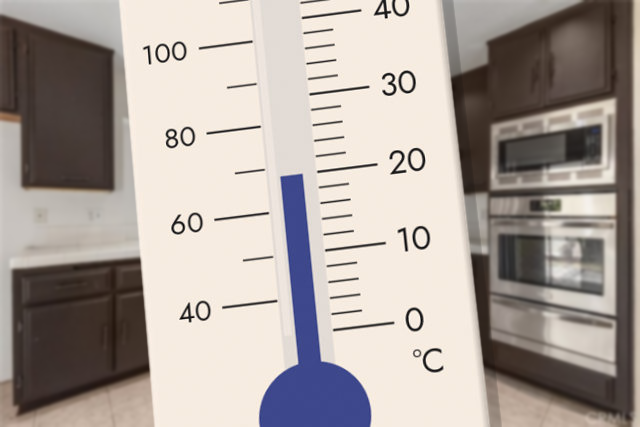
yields **20** °C
